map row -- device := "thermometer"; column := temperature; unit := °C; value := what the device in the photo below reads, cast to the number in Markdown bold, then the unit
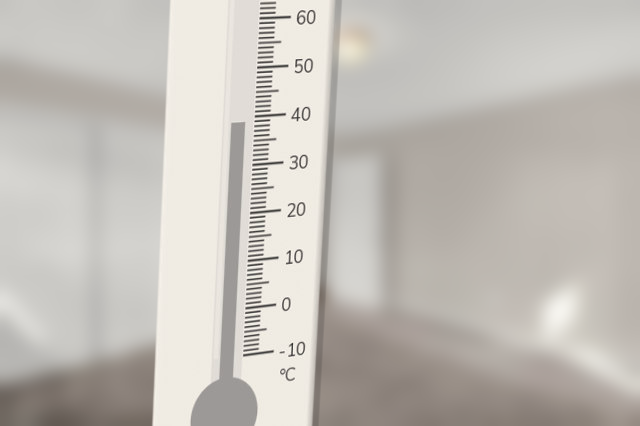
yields **39** °C
